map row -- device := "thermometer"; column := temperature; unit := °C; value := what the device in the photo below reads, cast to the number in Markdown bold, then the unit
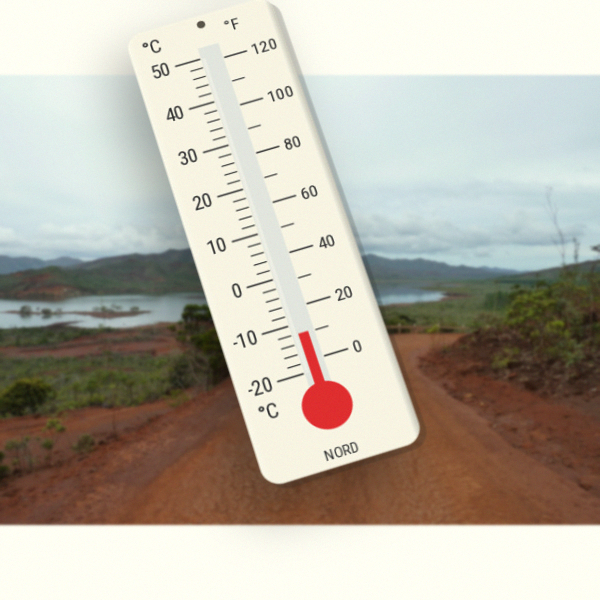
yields **-12** °C
